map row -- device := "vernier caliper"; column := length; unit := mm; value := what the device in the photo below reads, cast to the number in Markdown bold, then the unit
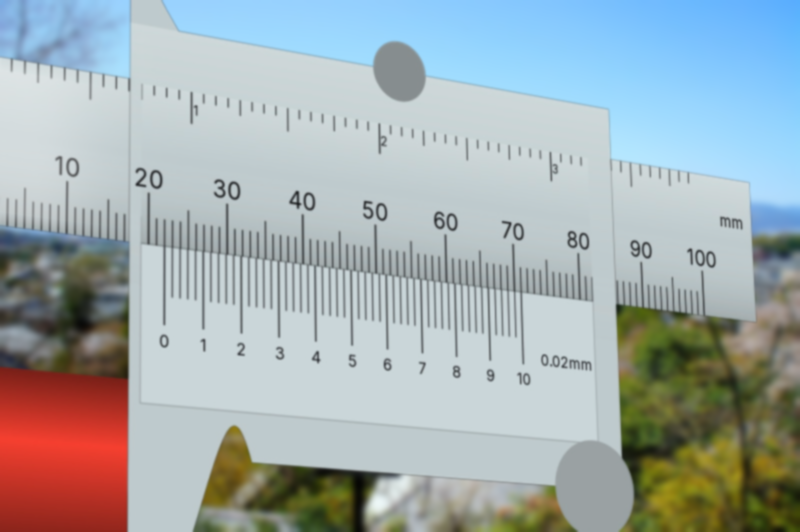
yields **22.0** mm
